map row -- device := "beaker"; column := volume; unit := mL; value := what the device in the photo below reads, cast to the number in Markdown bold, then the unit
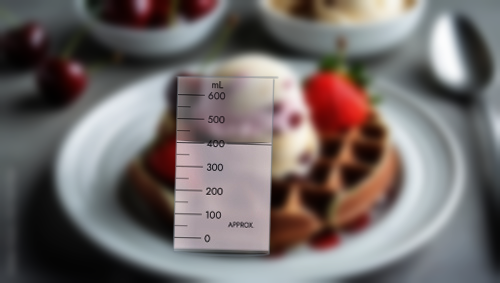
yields **400** mL
